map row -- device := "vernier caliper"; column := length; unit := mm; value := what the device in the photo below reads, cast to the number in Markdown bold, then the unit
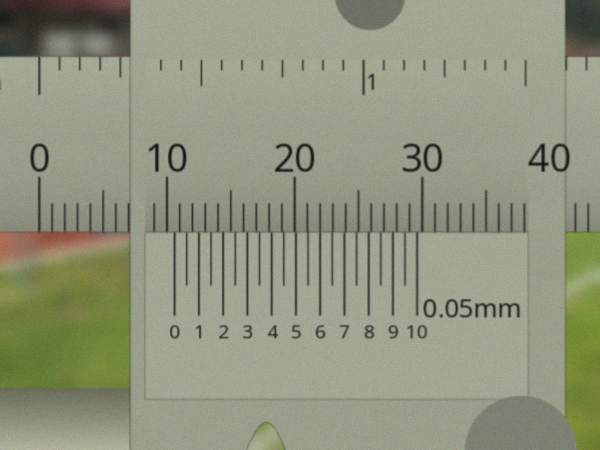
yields **10.6** mm
